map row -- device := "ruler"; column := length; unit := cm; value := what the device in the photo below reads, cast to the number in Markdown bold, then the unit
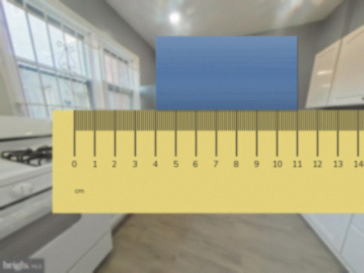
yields **7** cm
